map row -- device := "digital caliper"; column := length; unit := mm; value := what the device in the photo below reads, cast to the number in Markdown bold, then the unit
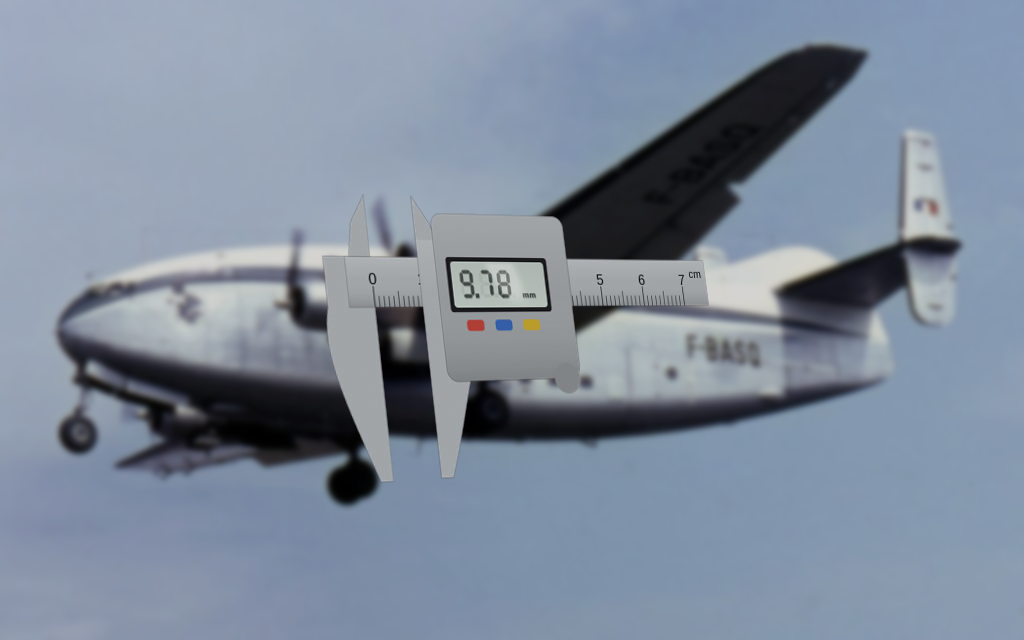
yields **9.78** mm
